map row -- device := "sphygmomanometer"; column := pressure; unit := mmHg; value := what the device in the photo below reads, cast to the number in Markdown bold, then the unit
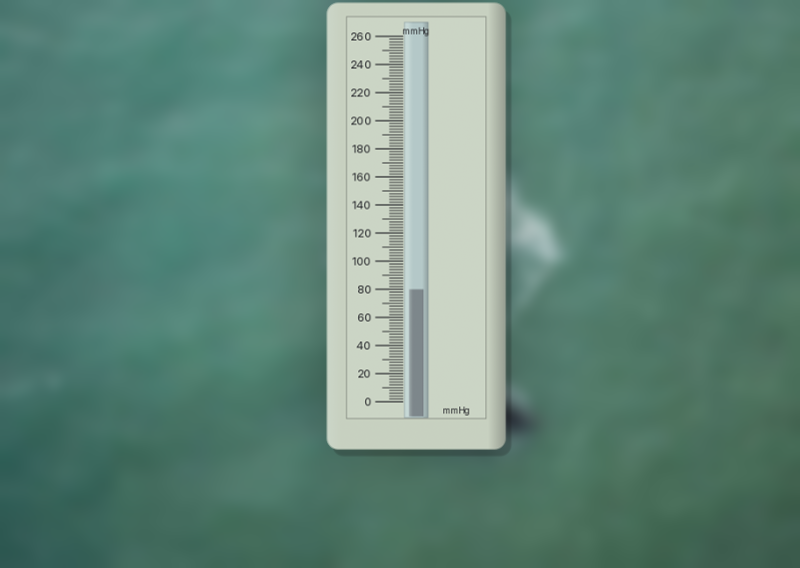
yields **80** mmHg
